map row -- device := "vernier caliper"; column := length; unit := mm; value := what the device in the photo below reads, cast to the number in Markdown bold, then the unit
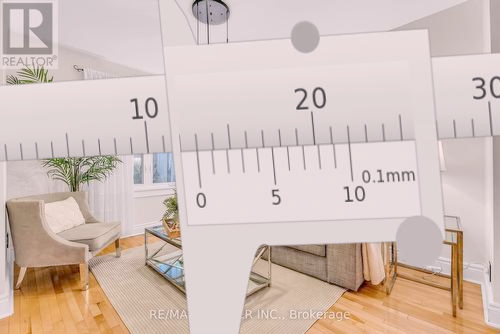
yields **13.0** mm
